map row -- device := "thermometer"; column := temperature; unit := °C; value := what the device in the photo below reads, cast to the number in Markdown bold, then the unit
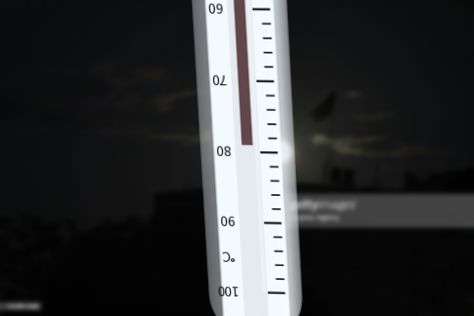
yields **79** °C
